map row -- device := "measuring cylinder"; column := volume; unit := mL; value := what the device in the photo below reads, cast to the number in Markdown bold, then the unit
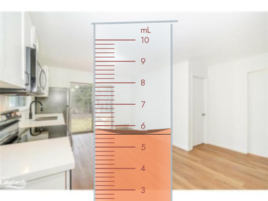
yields **5.6** mL
